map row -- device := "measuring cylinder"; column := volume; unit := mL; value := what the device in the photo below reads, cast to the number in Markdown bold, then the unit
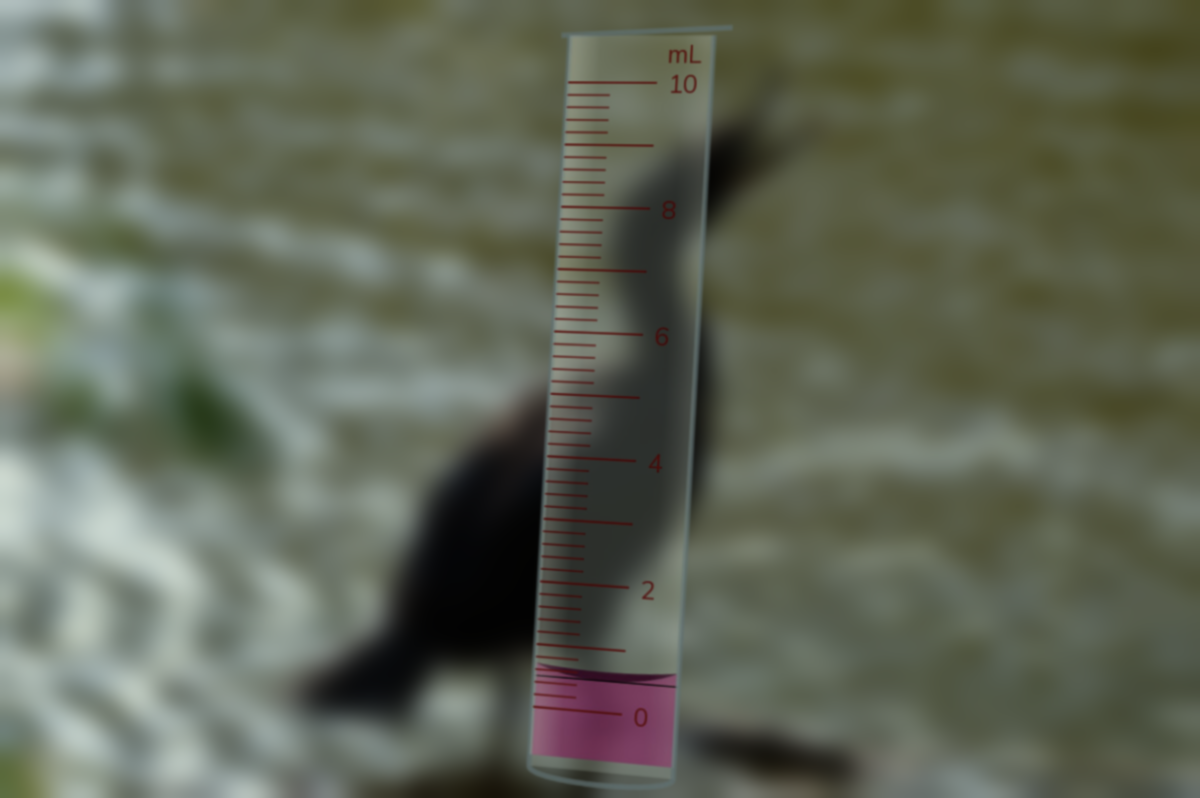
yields **0.5** mL
